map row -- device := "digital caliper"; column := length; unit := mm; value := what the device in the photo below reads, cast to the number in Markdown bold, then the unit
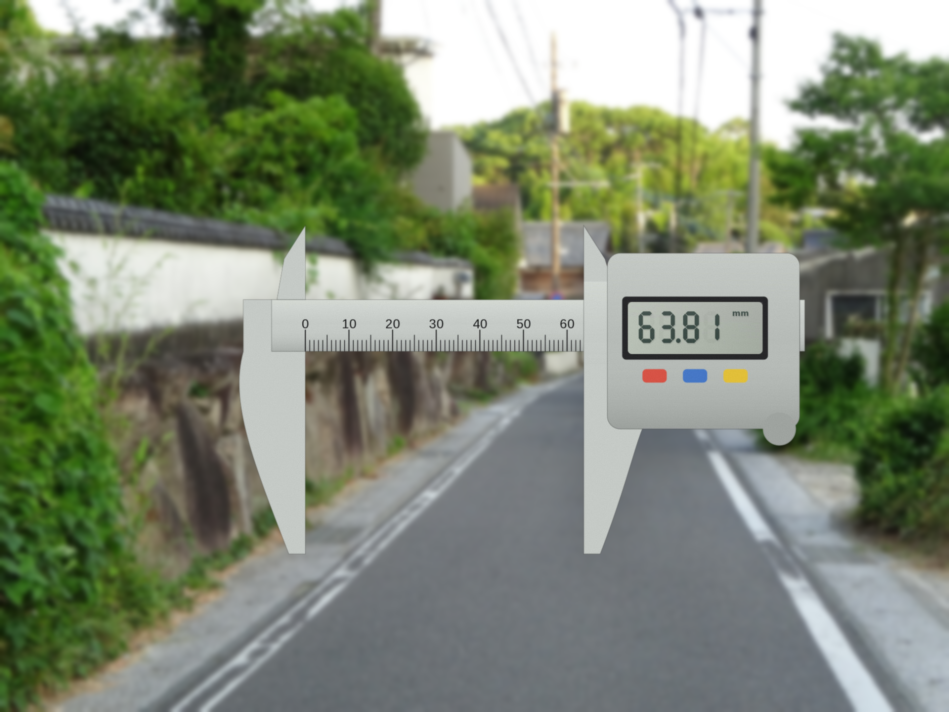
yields **63.81** mm
